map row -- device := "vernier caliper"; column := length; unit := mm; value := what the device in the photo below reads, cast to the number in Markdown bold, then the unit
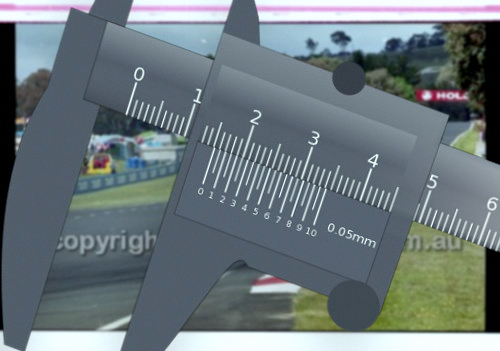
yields **15.2** mm
